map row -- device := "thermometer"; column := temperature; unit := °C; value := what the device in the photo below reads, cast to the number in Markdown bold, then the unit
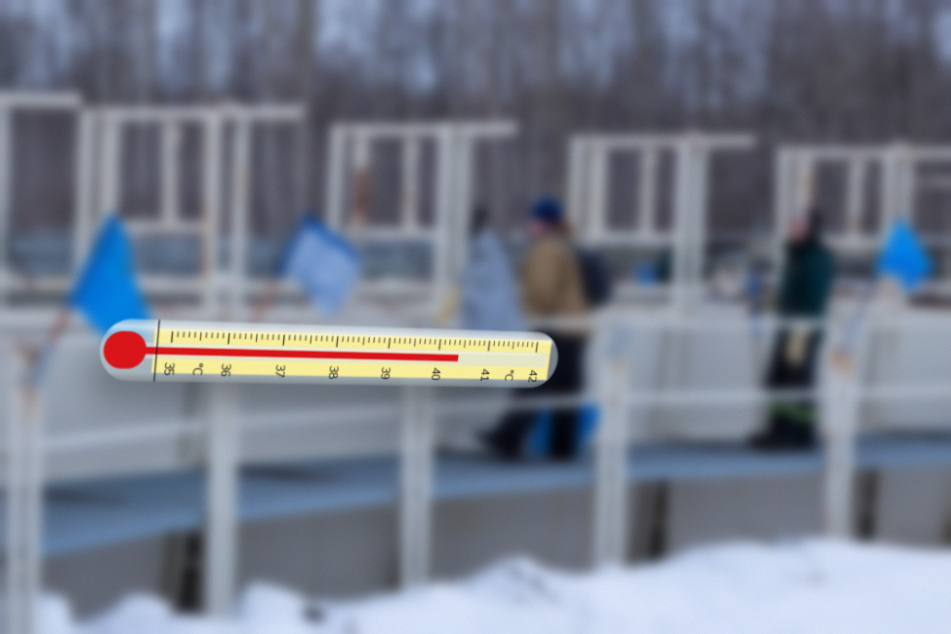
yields **40.4** °C
